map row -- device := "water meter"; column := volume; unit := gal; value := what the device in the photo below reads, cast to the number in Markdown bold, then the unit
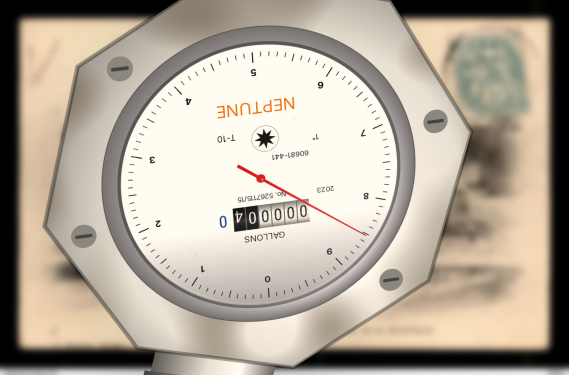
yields **38.5** gal
